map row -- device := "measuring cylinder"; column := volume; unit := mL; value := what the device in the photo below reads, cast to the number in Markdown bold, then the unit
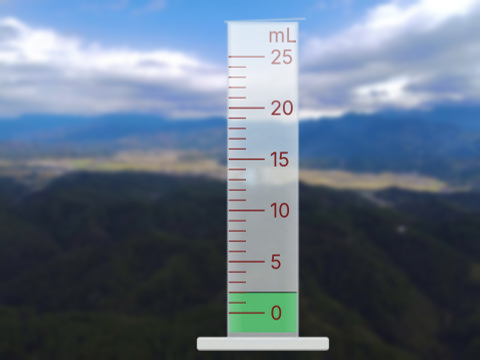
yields **2** mL
